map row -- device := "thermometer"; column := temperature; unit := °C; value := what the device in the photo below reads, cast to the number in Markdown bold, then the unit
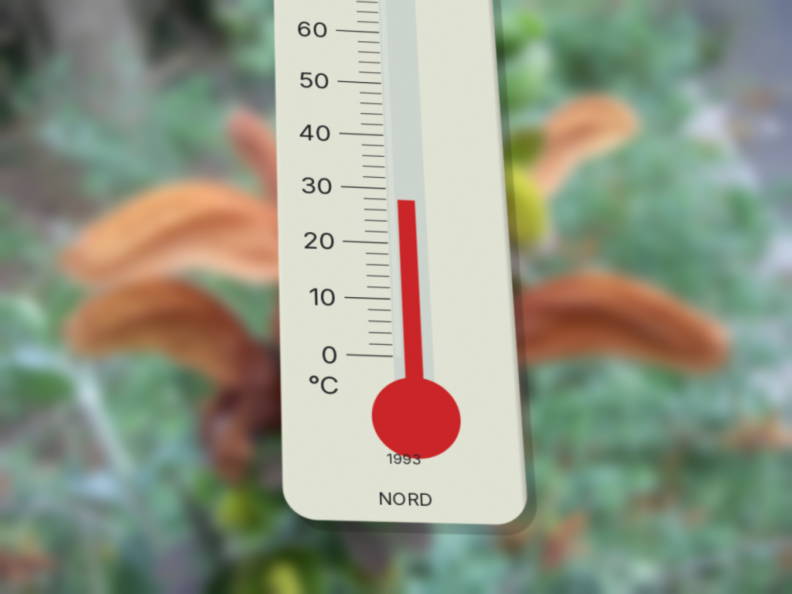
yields **28** °C
